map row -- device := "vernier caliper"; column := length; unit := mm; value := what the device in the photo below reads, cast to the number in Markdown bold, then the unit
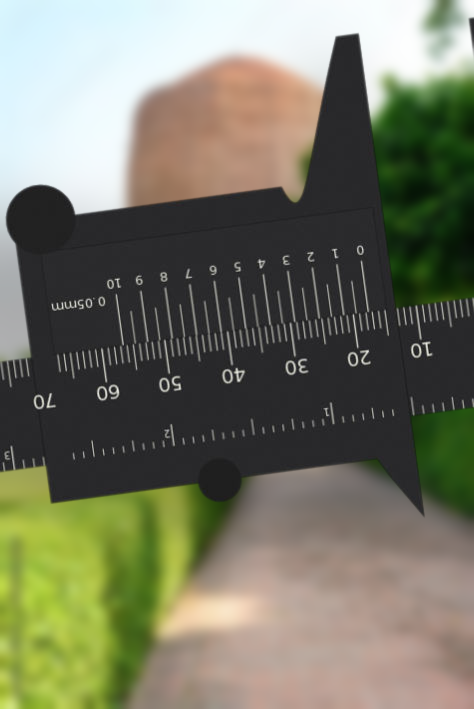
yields **17.6** mm
